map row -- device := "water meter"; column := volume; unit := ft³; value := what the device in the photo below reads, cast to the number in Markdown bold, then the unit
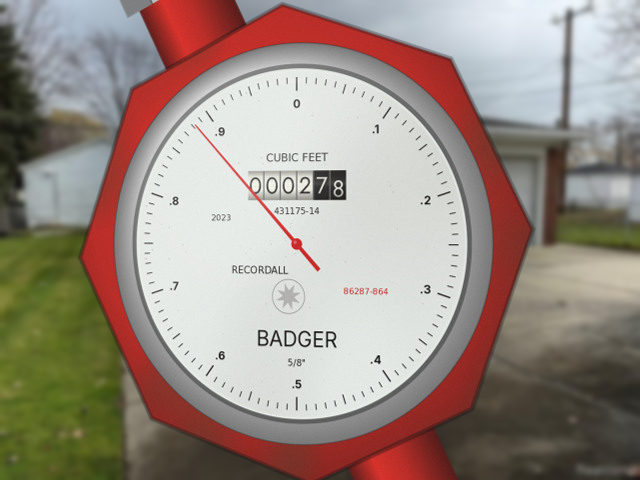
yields **277.88** ft³
